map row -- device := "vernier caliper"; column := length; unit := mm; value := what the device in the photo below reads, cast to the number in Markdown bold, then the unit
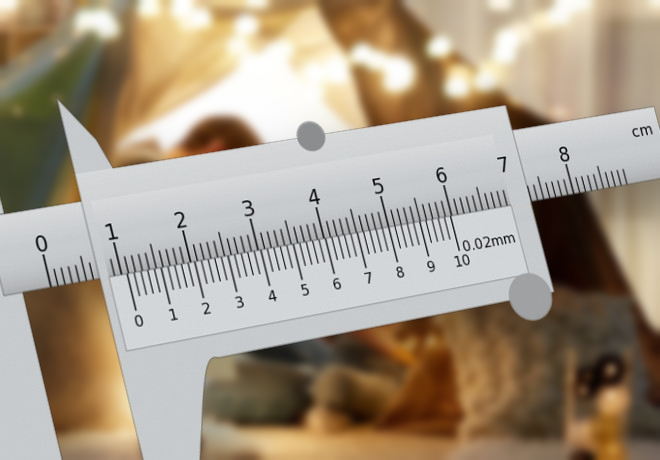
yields **10.8** mm
